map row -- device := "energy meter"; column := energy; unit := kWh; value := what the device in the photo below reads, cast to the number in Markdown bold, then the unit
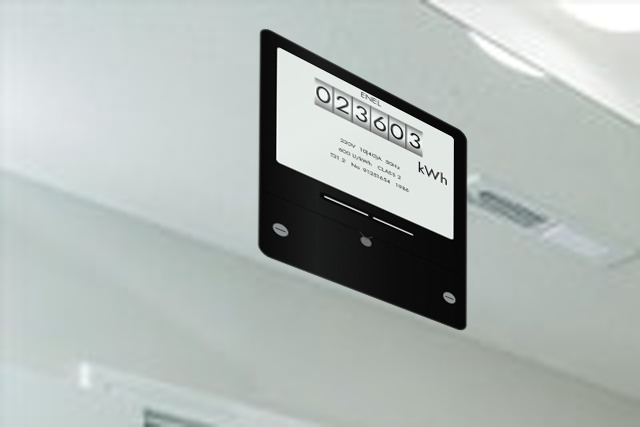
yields **23603** kWh
